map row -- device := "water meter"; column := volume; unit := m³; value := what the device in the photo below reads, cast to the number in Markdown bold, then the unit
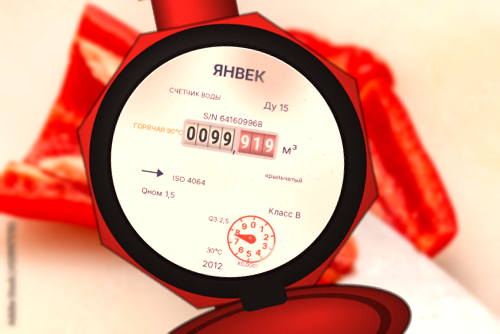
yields **99.9197** m³
